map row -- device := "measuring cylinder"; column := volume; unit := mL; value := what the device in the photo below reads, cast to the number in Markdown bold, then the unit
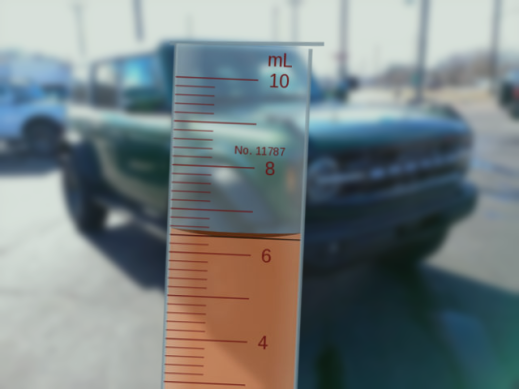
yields **6.4** mL
